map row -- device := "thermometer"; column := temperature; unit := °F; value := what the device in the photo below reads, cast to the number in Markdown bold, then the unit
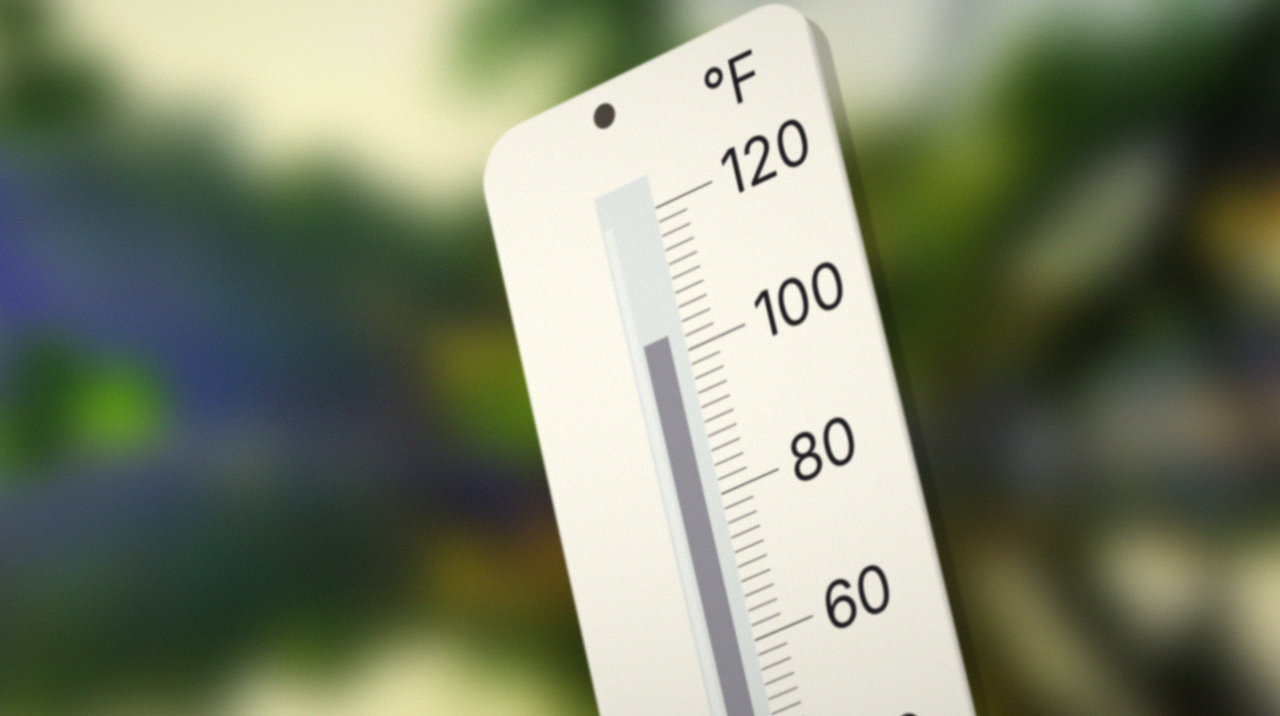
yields **103** °F
